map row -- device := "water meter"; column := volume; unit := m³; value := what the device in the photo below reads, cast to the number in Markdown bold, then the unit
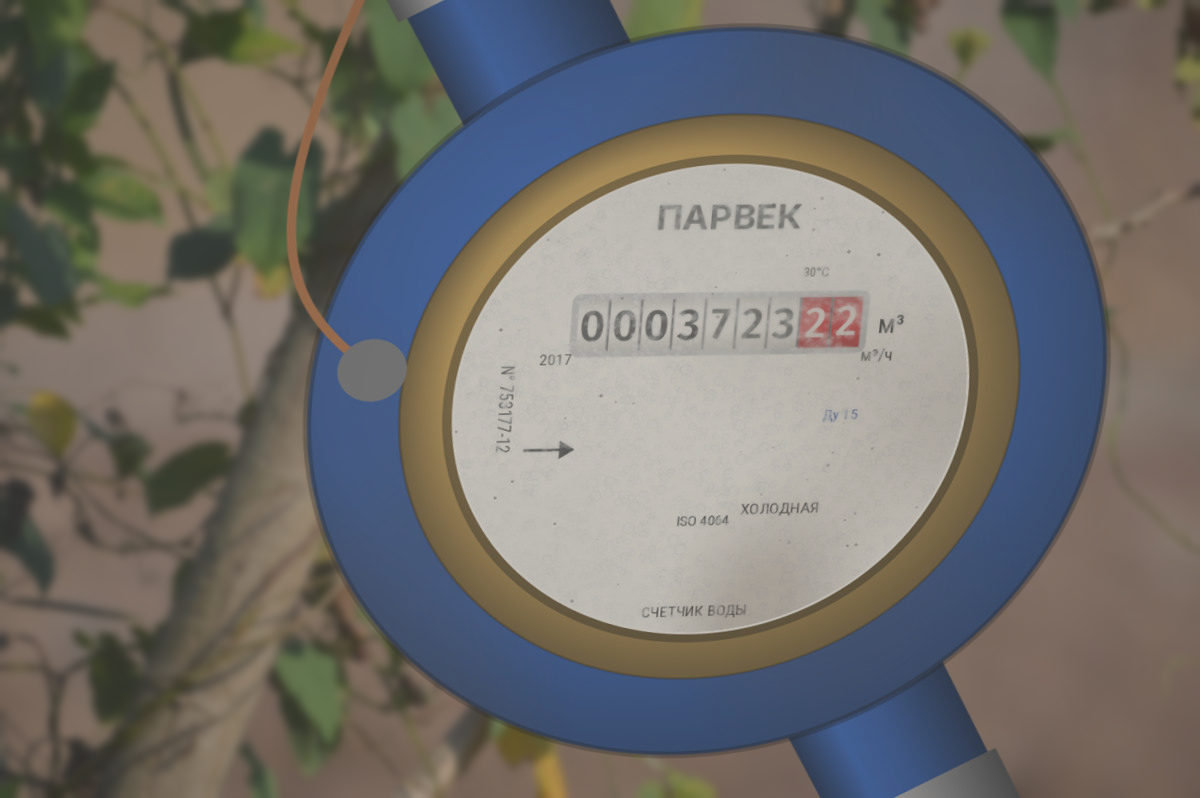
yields **3723.22** m³
